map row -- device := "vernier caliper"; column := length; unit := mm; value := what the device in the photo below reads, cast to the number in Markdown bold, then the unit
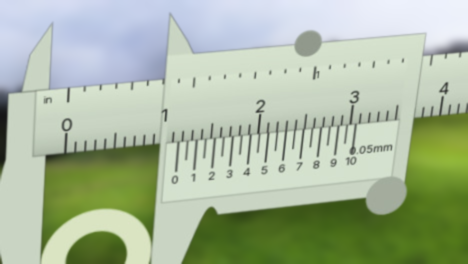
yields **11.6** mm
